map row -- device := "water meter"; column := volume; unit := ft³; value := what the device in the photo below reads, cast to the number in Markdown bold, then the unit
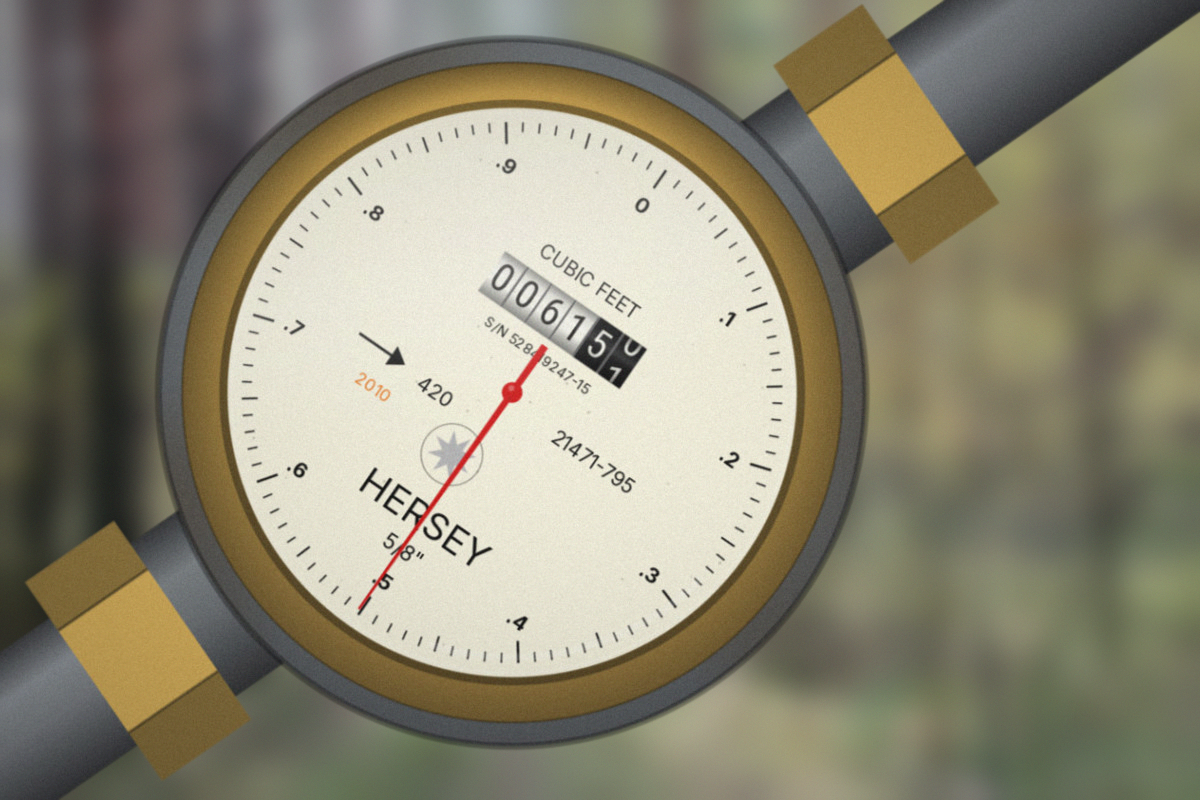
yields **6150.50** ft³
